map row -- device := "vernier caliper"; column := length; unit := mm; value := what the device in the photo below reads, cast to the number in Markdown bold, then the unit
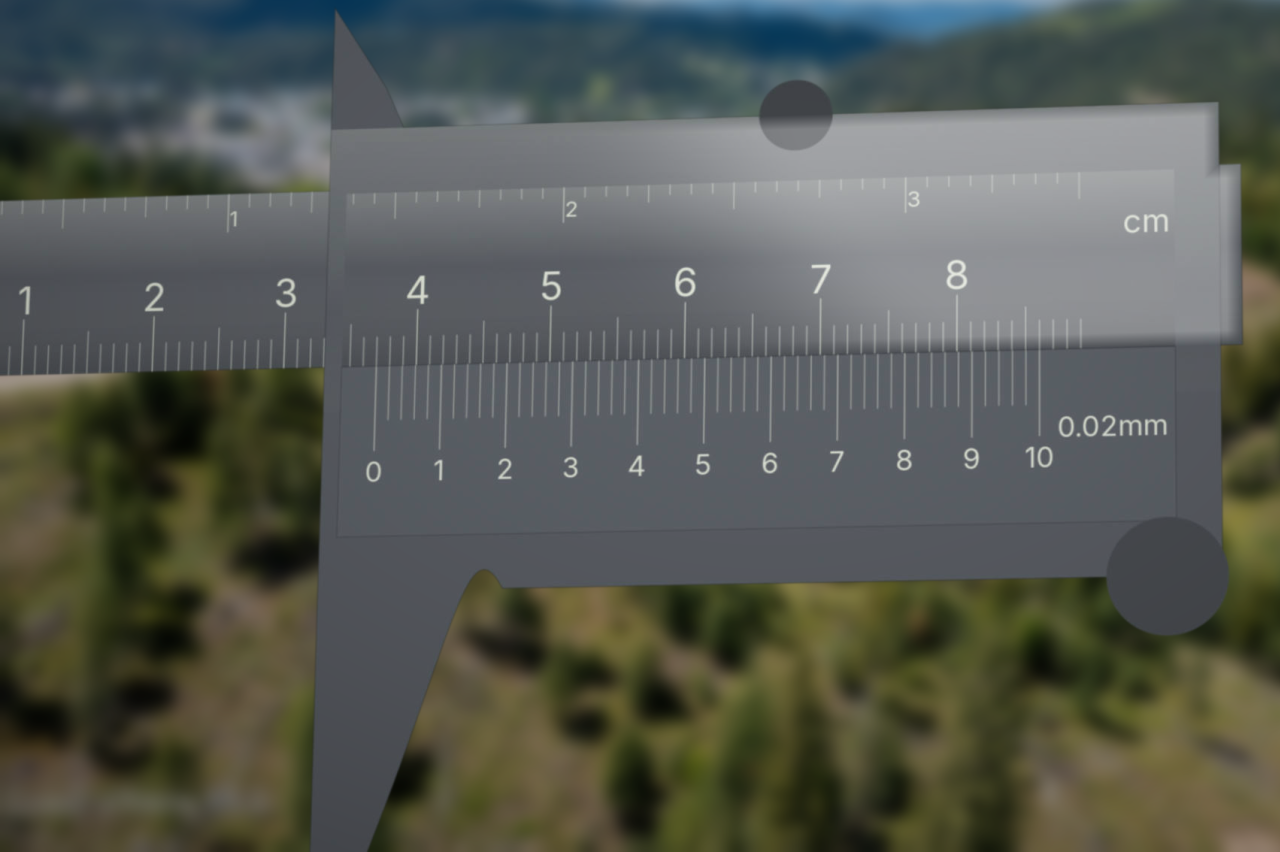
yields **37.0** mm
